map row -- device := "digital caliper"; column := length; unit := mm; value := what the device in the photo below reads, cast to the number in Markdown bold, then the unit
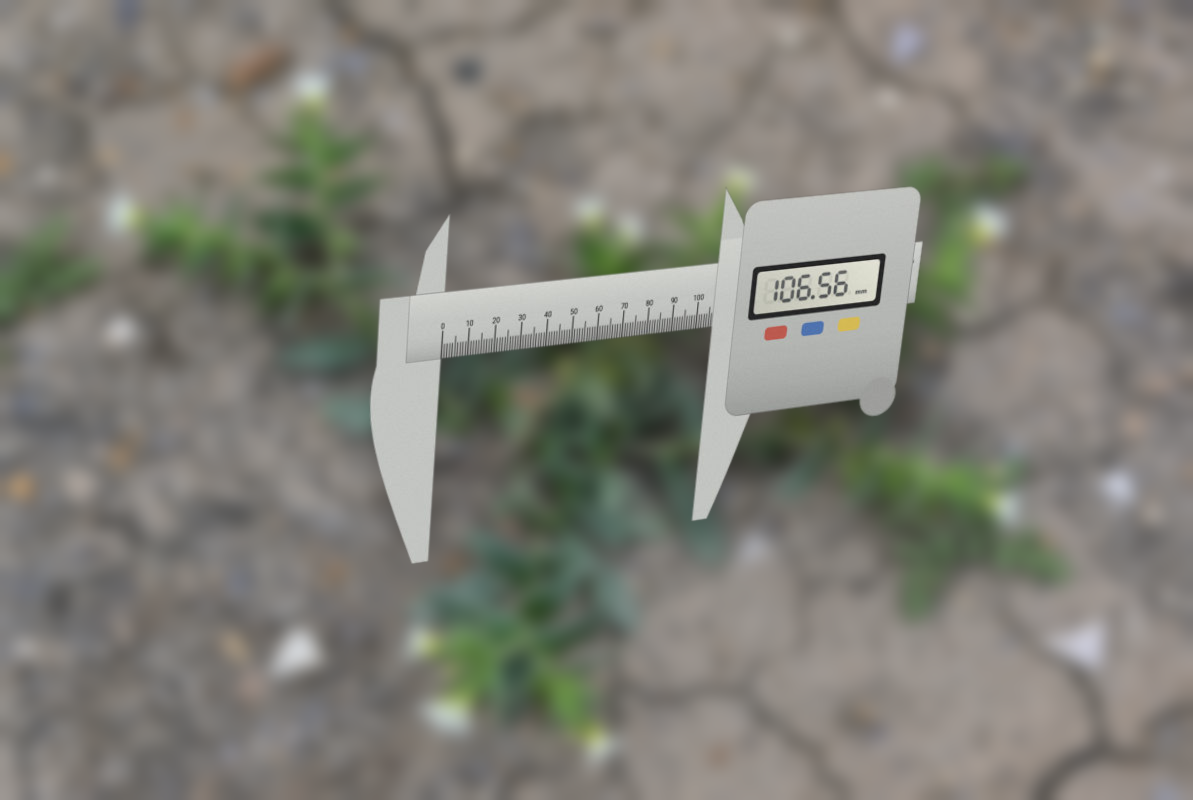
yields **106.56** mm
